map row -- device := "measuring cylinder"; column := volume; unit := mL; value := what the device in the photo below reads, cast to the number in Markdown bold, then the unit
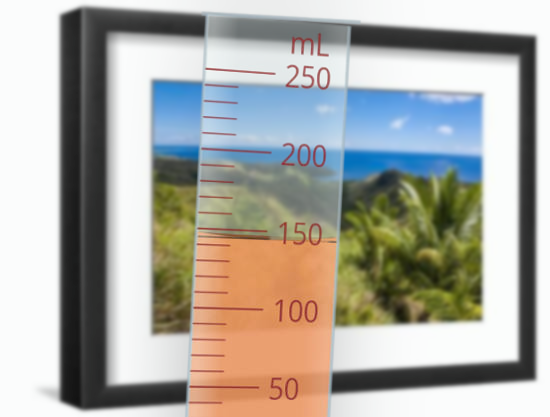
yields **145** mL
